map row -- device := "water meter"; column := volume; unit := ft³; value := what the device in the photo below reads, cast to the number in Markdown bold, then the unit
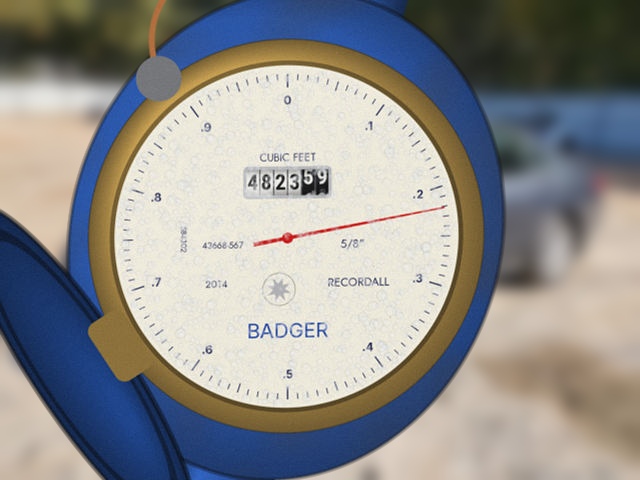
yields **482359.22** ft³
